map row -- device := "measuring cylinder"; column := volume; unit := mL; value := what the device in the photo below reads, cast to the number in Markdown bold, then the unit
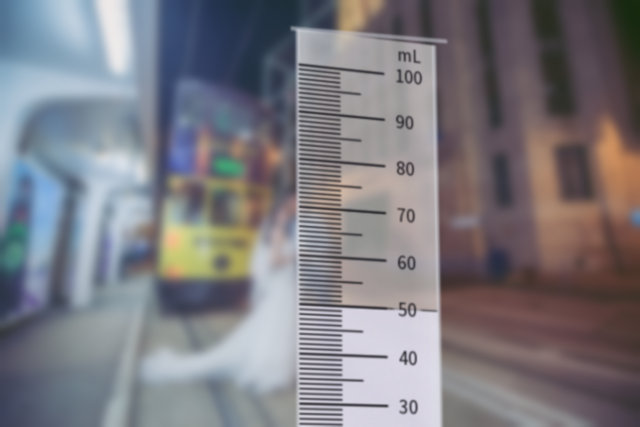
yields **50** mL
